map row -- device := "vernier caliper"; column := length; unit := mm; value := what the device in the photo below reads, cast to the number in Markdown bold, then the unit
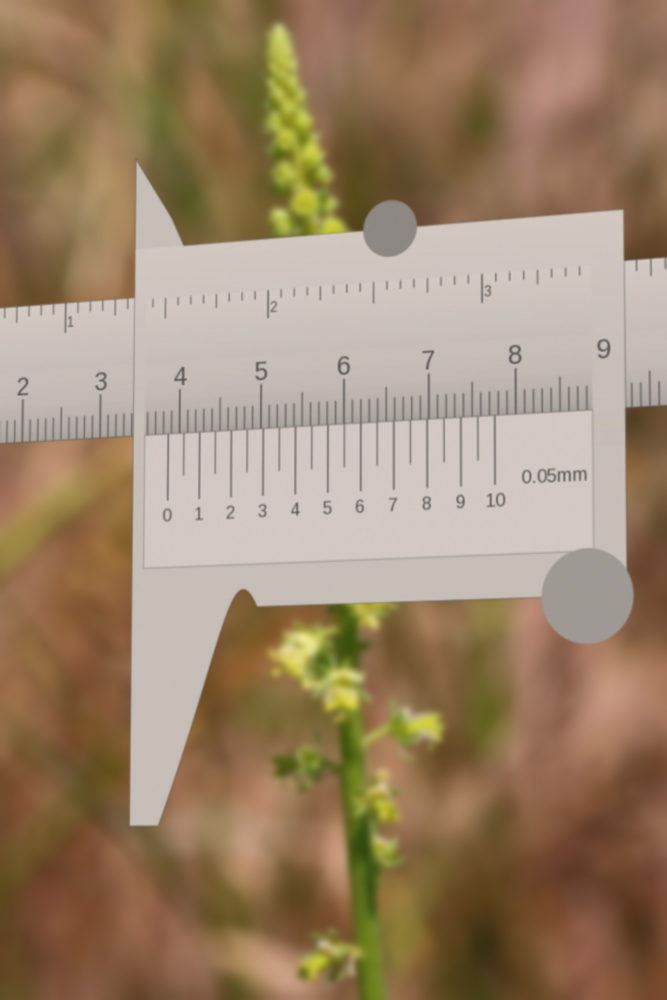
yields **38.6** mm
